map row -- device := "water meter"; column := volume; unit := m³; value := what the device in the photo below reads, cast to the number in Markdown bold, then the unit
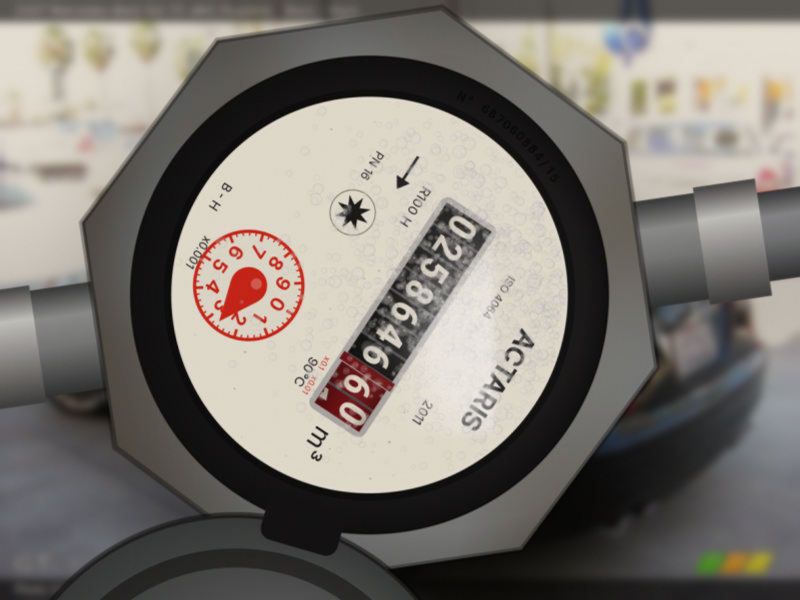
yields **258646.602** m³
